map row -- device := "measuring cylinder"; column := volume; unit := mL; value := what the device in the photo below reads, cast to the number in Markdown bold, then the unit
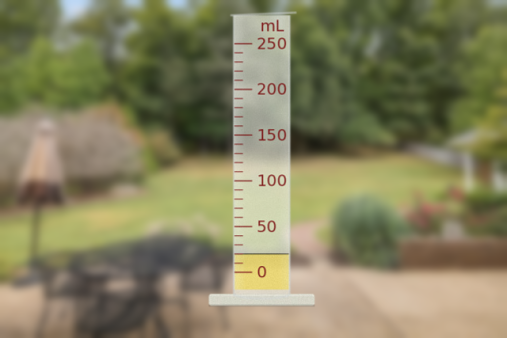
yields **20** mL
